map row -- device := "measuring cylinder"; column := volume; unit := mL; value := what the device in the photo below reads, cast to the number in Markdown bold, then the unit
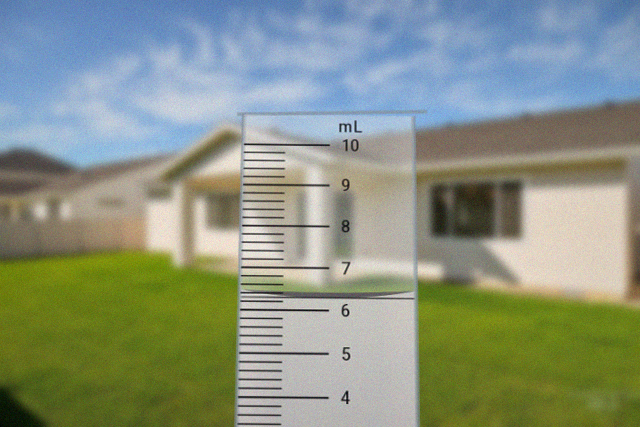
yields **6.3** mL
